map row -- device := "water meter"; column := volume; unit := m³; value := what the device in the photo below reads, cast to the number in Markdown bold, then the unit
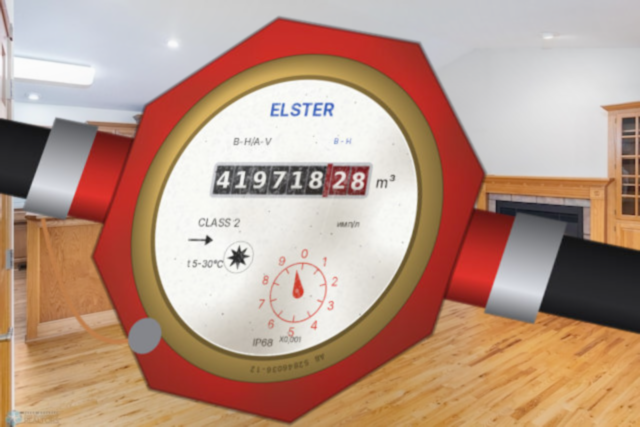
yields **419718.279** m³
